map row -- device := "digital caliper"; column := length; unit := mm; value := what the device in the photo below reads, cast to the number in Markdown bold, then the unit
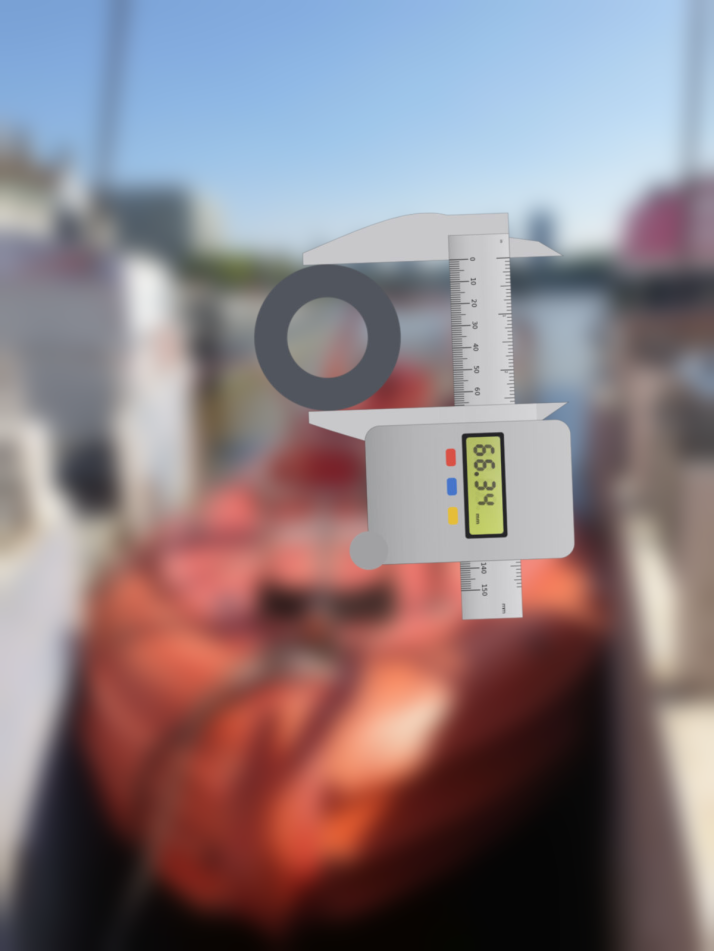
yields **66.34** mm
